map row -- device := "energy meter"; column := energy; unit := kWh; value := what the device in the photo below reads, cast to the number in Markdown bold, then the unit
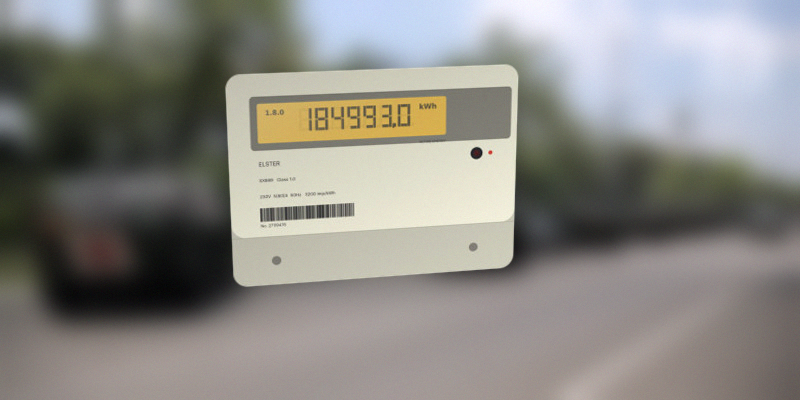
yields **184993.0** kWh
